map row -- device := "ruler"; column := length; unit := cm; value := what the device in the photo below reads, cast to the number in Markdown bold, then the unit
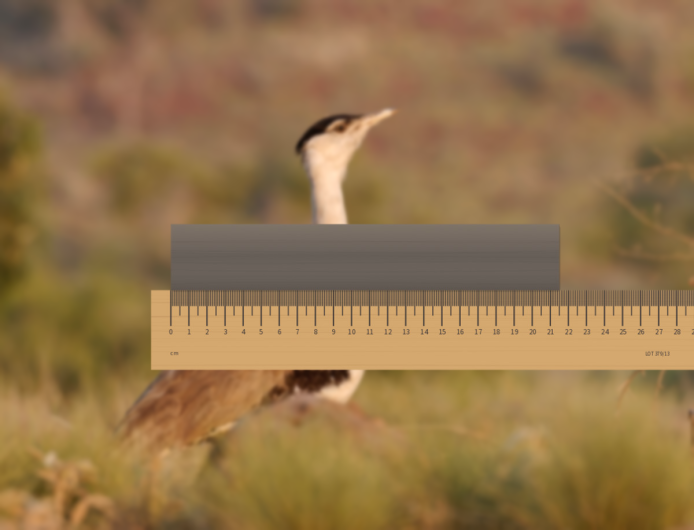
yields **21.5** cm
